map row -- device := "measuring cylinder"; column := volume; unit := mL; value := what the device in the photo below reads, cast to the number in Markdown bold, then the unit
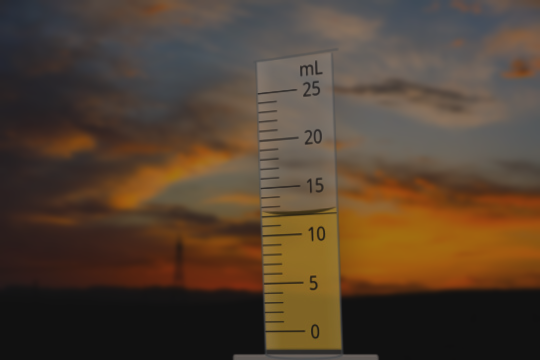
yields **12** mL
